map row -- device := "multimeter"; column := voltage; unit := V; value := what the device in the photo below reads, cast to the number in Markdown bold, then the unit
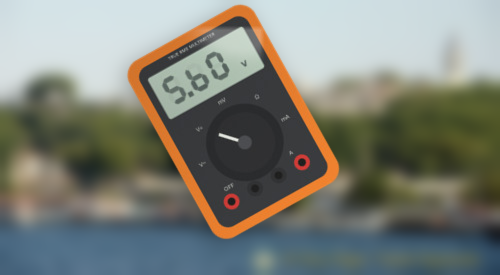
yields **5.60** V
